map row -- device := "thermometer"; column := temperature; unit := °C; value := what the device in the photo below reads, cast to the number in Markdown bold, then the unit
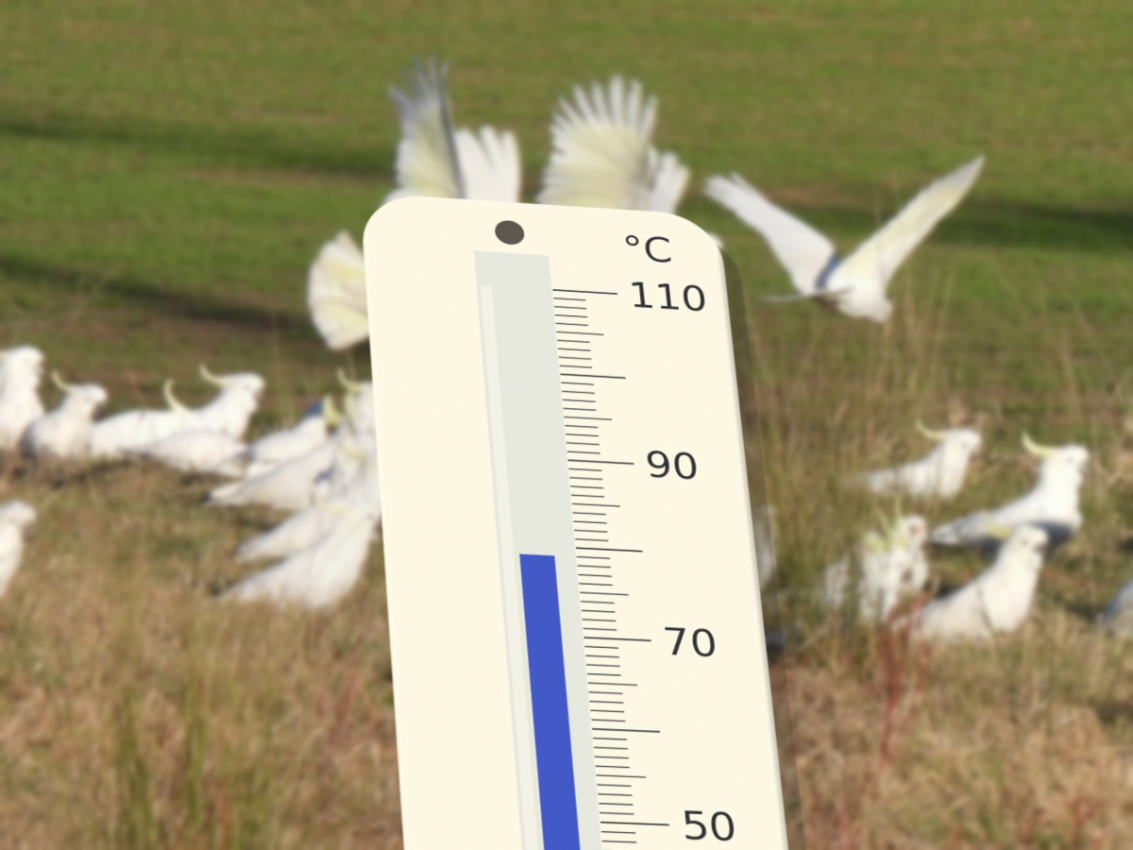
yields **79** °C
